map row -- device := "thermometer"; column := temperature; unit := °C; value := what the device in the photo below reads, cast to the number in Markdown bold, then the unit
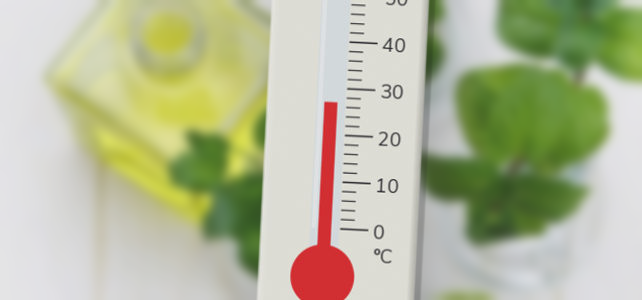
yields **27** °C
